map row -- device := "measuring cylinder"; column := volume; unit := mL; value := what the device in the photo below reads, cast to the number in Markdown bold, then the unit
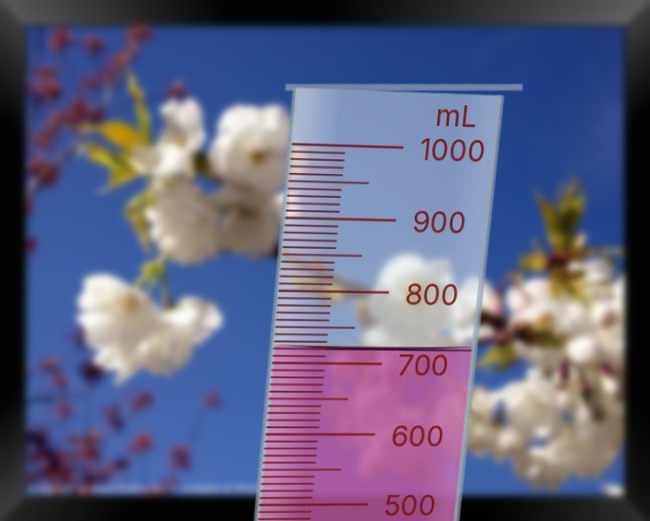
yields **720** mL
